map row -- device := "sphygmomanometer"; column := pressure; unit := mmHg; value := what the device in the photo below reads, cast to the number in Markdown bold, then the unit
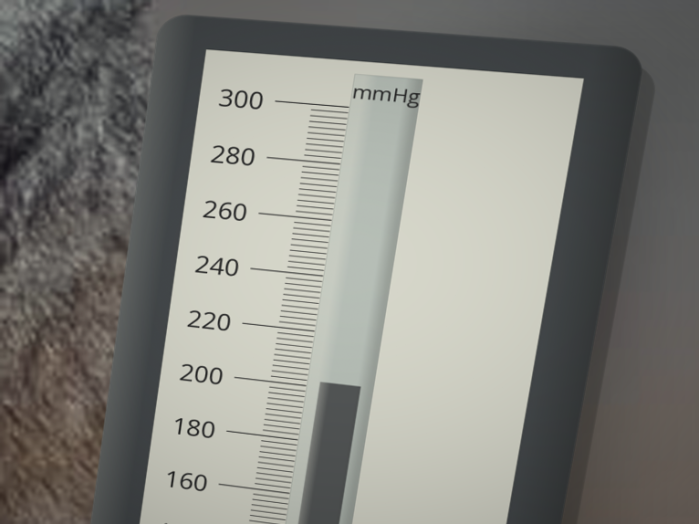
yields **202** mmHg
